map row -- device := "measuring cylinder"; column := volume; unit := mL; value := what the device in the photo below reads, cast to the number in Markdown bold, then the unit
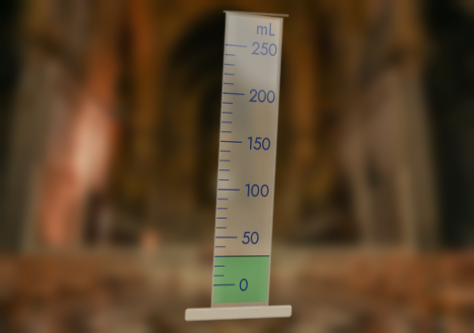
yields **30** mL
